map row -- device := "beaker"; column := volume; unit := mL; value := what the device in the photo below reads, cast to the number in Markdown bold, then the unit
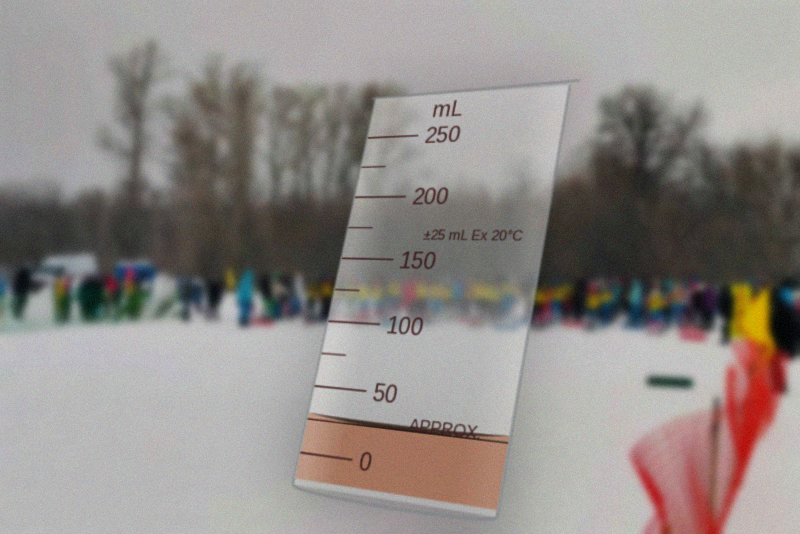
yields **25** mL
